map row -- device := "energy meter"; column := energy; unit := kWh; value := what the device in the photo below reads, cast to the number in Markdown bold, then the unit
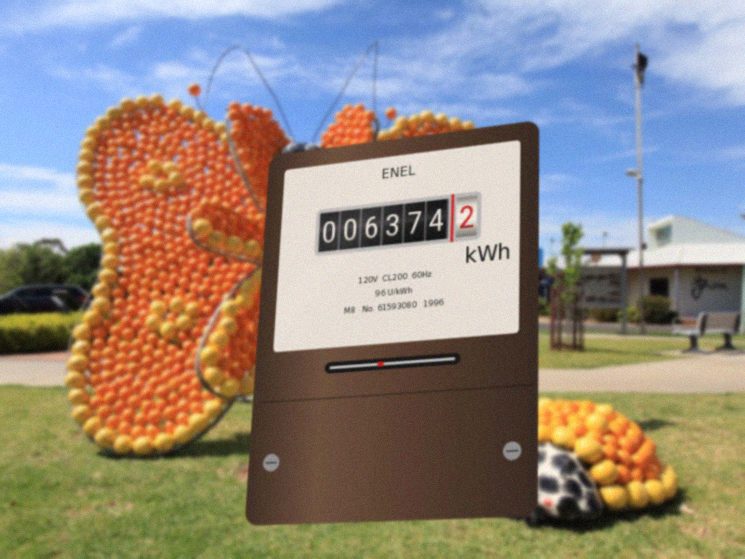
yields **6374.2** kWh
